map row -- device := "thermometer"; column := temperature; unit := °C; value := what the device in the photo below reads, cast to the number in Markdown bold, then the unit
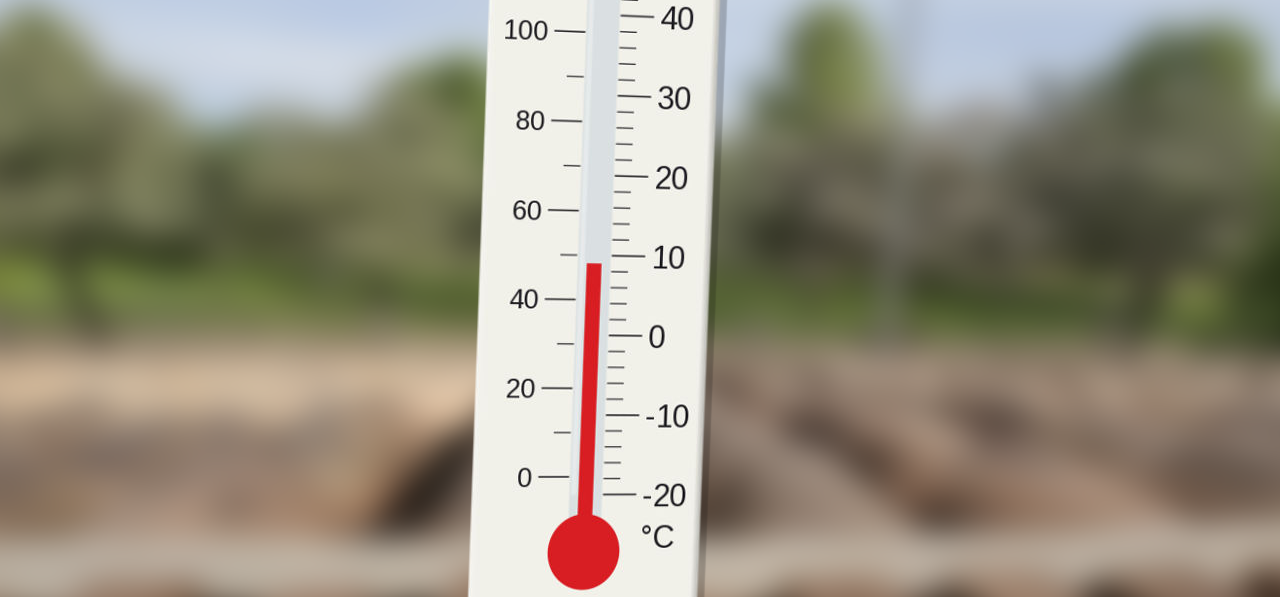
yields **9** °C
